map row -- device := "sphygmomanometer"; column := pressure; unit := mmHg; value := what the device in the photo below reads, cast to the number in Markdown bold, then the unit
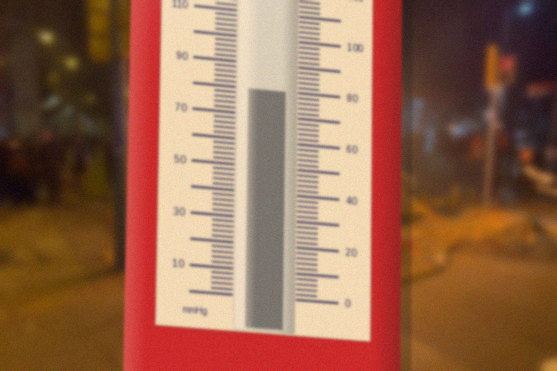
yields **80** mmHg
